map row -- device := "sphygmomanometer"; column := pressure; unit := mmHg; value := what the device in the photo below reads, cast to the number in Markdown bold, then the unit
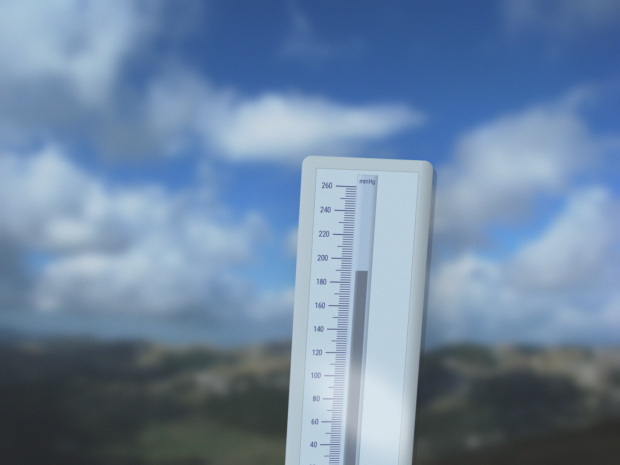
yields **190** mmHg
